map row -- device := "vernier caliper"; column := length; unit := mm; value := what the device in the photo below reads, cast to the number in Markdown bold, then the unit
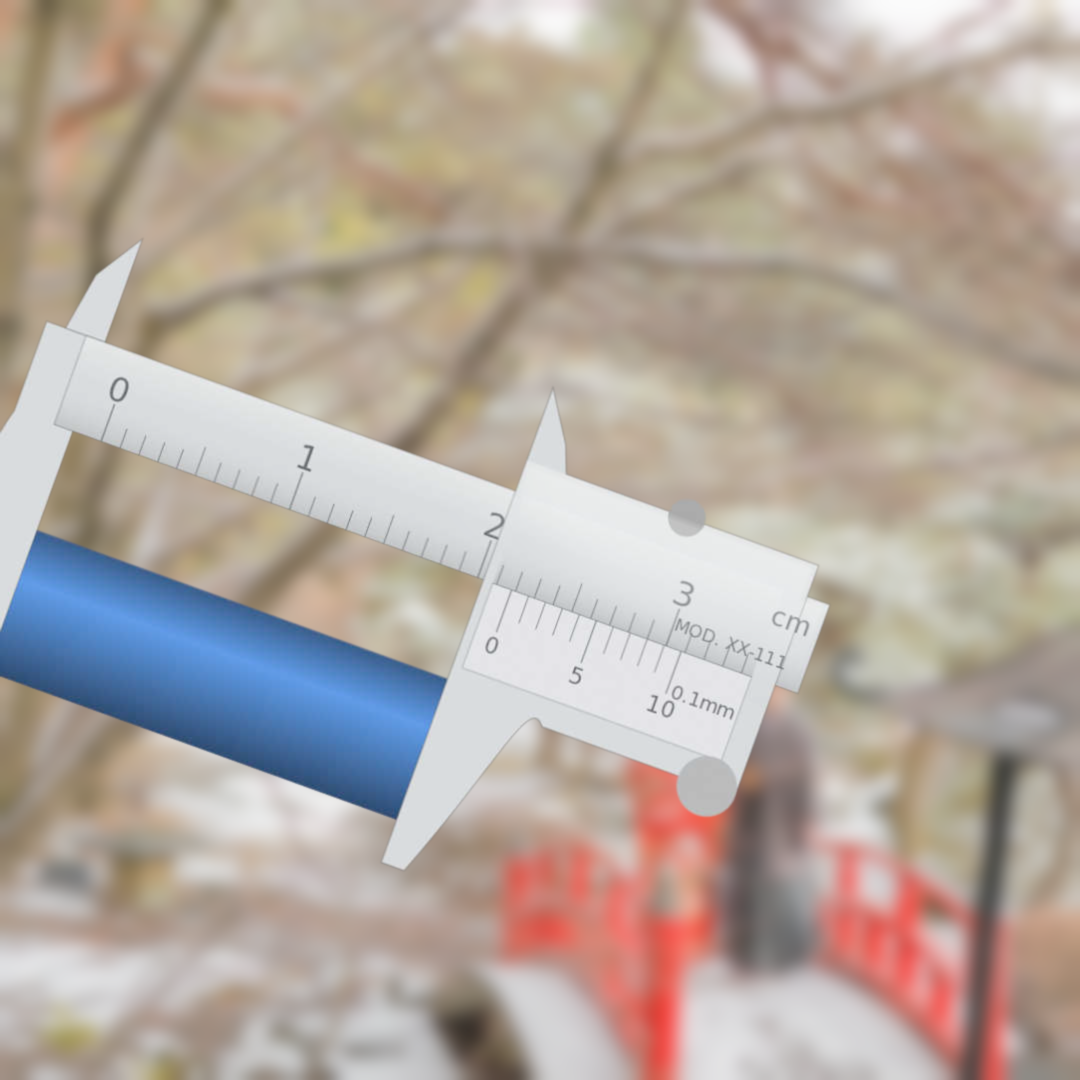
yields **21.8** mm
